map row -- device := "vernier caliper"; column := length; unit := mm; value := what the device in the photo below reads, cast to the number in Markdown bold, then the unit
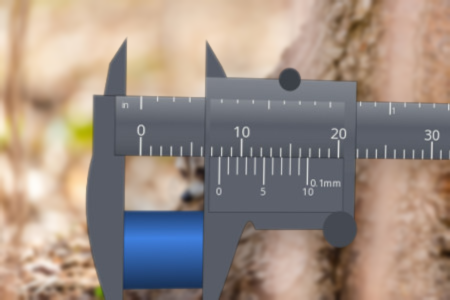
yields **7.8** mm
